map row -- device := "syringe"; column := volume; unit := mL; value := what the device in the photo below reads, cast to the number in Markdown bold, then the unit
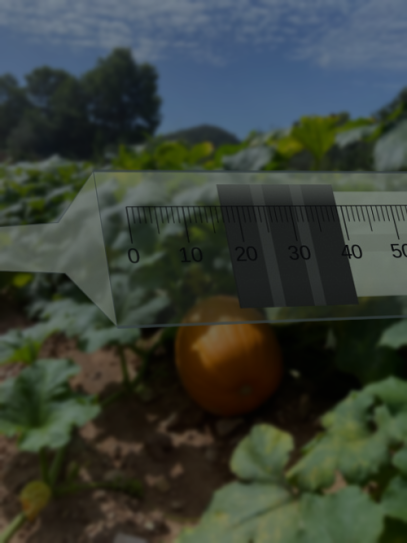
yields **17** mL
